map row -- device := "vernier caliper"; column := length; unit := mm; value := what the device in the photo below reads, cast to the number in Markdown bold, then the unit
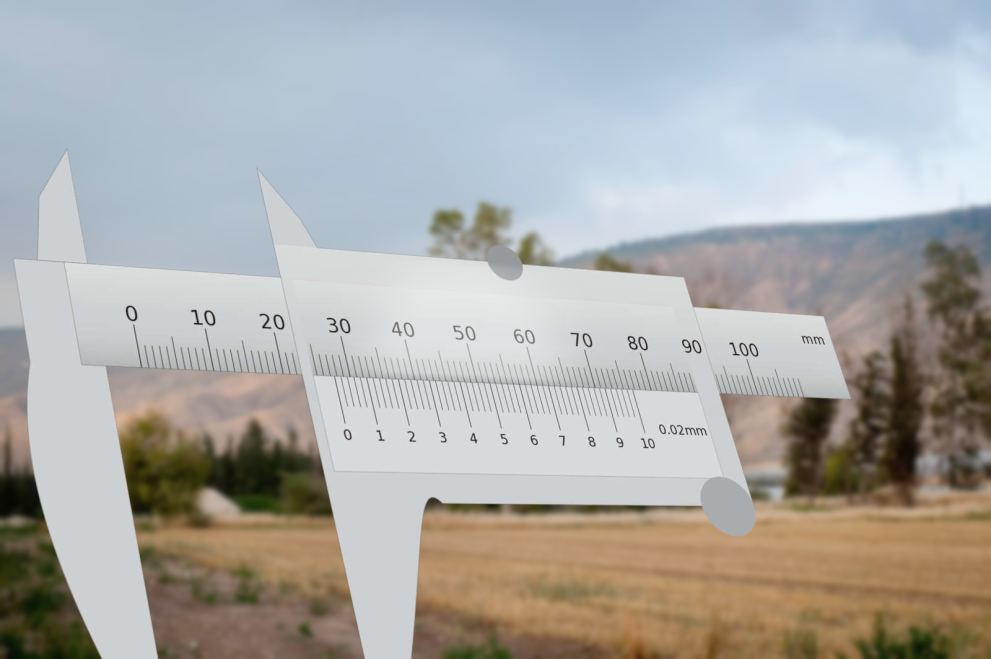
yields **27.6** mm
